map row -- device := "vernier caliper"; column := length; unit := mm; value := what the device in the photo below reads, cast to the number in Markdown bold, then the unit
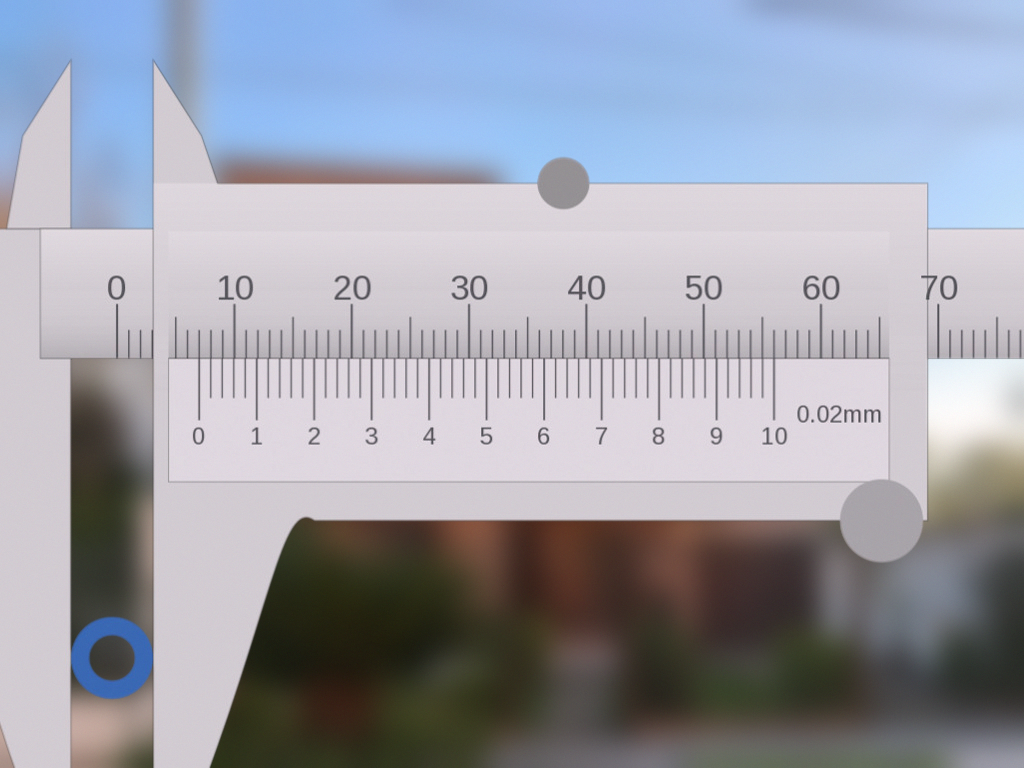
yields **7.0** mm
